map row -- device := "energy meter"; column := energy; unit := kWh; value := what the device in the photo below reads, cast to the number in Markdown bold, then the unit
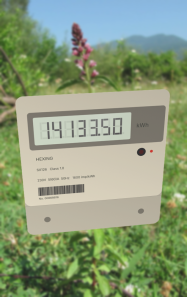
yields **14133.50** kWh
